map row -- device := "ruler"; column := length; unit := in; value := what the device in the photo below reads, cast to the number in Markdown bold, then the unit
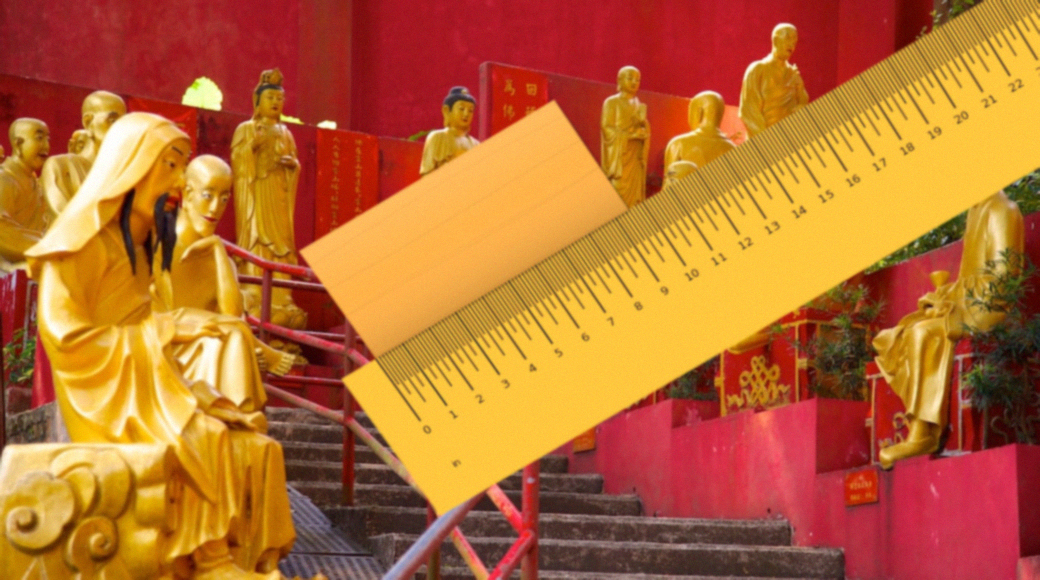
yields **9.5** in
